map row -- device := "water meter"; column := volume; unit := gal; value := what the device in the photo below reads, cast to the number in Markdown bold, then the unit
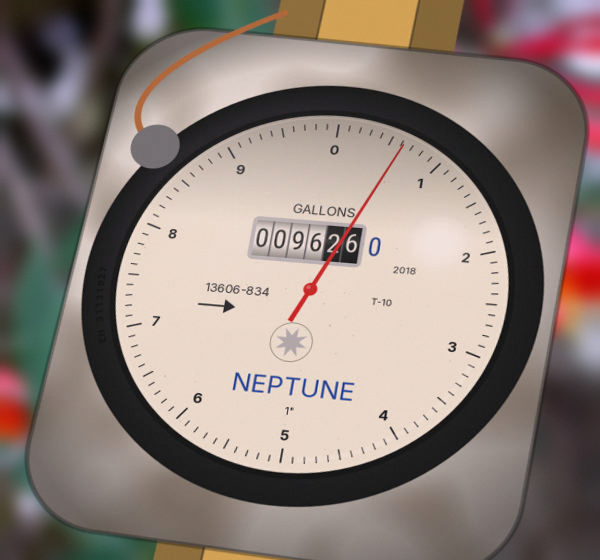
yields **96260.6** gal
